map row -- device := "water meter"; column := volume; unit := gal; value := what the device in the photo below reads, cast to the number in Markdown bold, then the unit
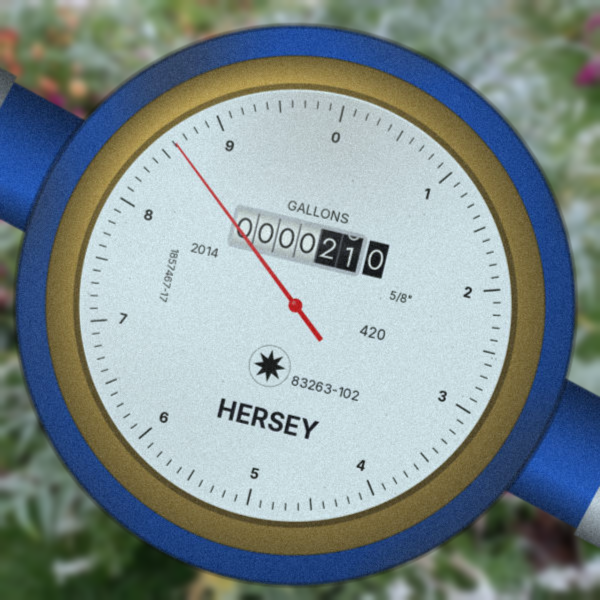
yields **208.6** gal
